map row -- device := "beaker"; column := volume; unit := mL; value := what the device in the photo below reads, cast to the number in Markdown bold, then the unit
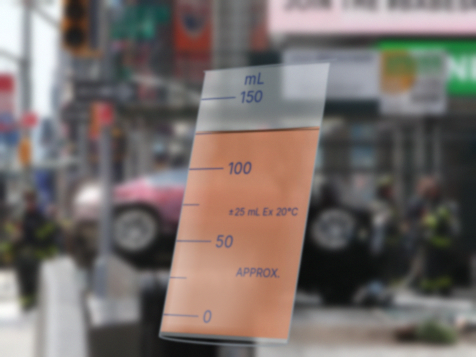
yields **125** mL
